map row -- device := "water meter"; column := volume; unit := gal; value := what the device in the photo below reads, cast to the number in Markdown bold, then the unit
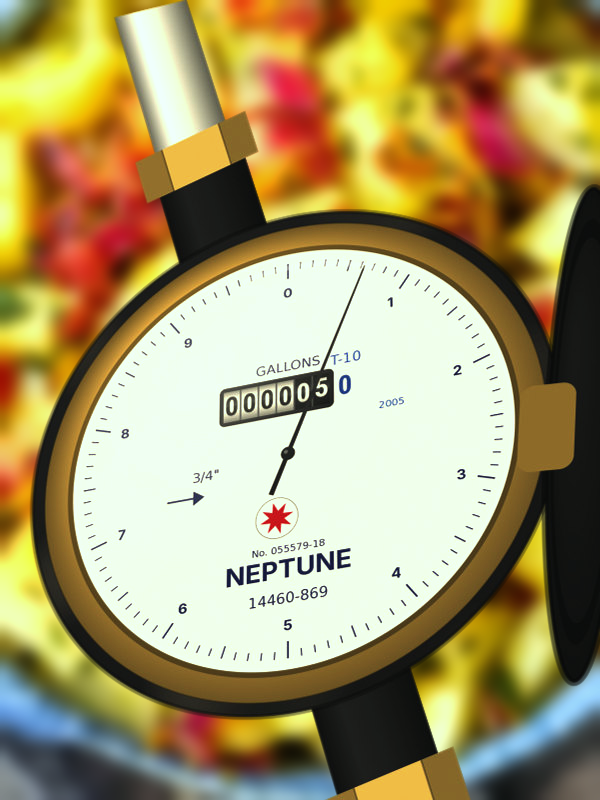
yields **50.6** gal
